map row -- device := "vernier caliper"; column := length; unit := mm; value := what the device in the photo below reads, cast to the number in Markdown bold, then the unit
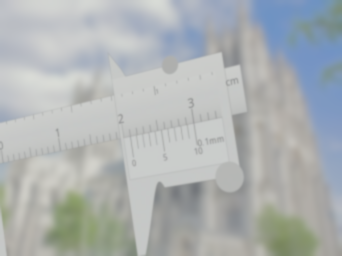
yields **21.0** mm
